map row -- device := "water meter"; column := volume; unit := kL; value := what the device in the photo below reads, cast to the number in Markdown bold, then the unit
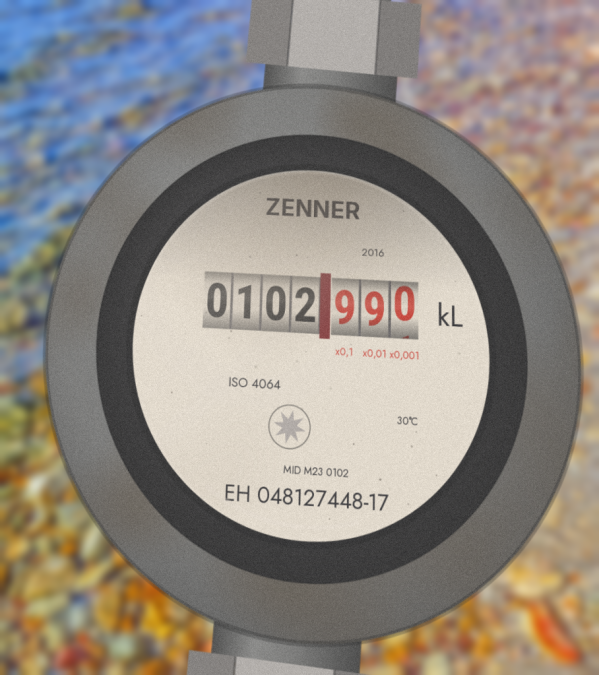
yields **102.990** kL
